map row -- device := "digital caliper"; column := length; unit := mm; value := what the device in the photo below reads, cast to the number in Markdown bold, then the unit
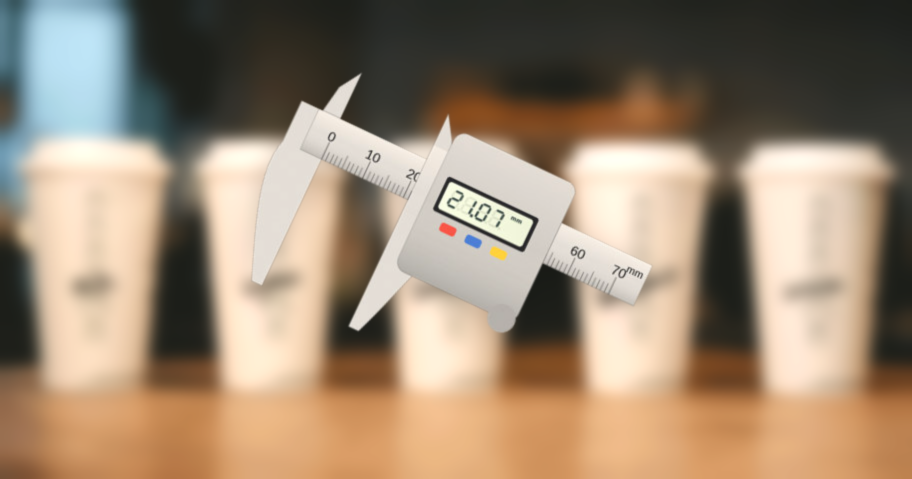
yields **21.07** mm
